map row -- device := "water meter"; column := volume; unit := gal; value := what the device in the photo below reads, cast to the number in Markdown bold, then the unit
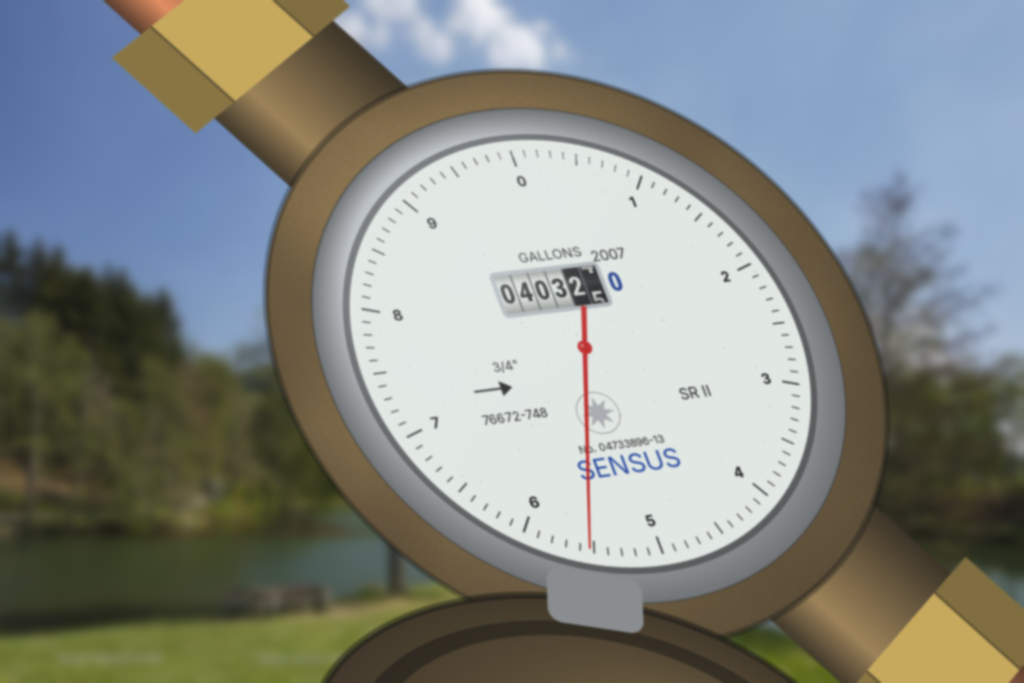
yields **403245.5** gal
